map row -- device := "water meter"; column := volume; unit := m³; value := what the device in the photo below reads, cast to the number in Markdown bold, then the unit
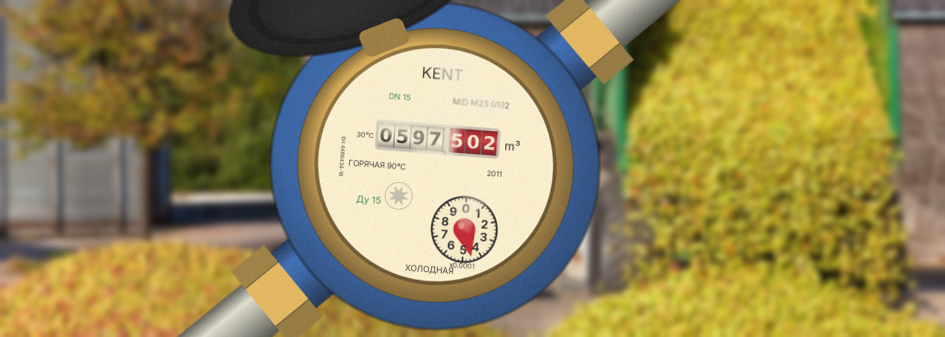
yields **597.5024** m³
